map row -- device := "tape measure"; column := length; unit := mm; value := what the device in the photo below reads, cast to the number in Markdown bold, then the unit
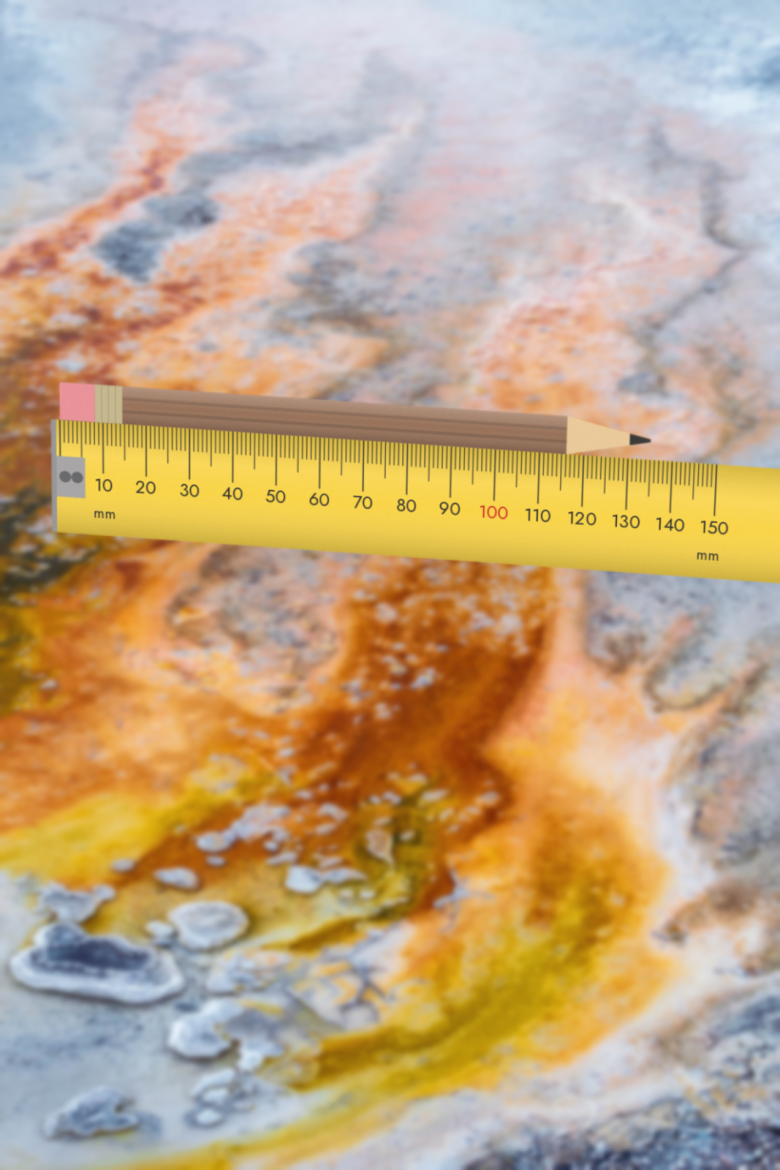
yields **135** mm
